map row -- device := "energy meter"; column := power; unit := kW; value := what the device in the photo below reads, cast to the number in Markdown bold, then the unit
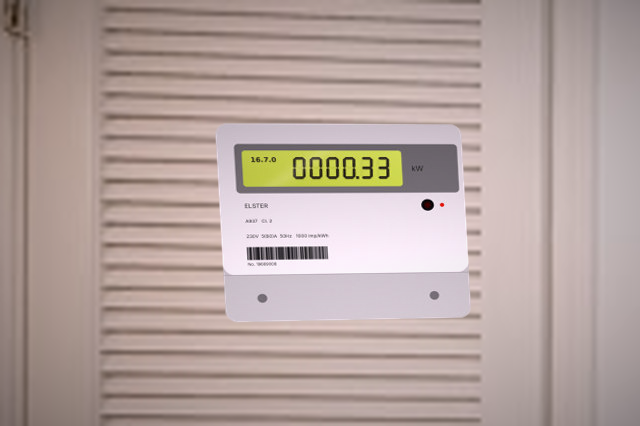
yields **0.33** kW
